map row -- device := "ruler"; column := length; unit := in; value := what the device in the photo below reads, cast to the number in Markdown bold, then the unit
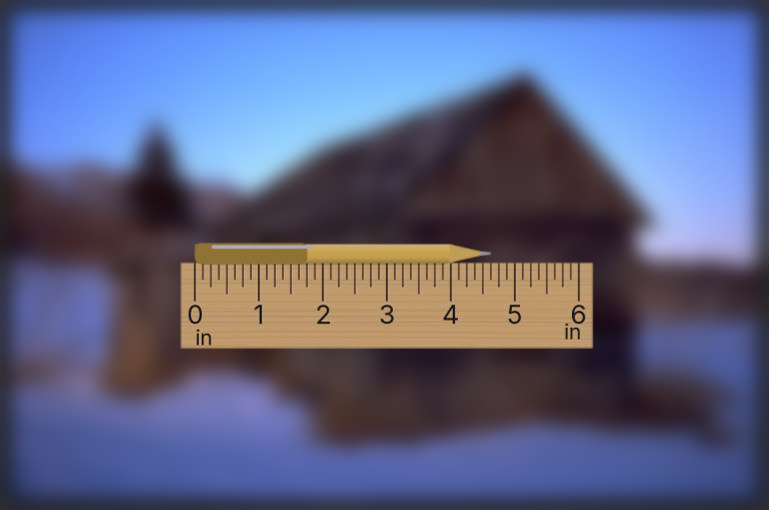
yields **4.625** in
